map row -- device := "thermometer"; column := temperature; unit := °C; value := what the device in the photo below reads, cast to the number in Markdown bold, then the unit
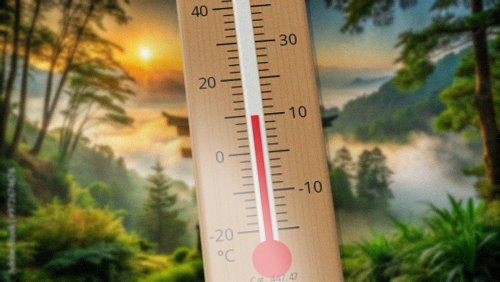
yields **10** °C
